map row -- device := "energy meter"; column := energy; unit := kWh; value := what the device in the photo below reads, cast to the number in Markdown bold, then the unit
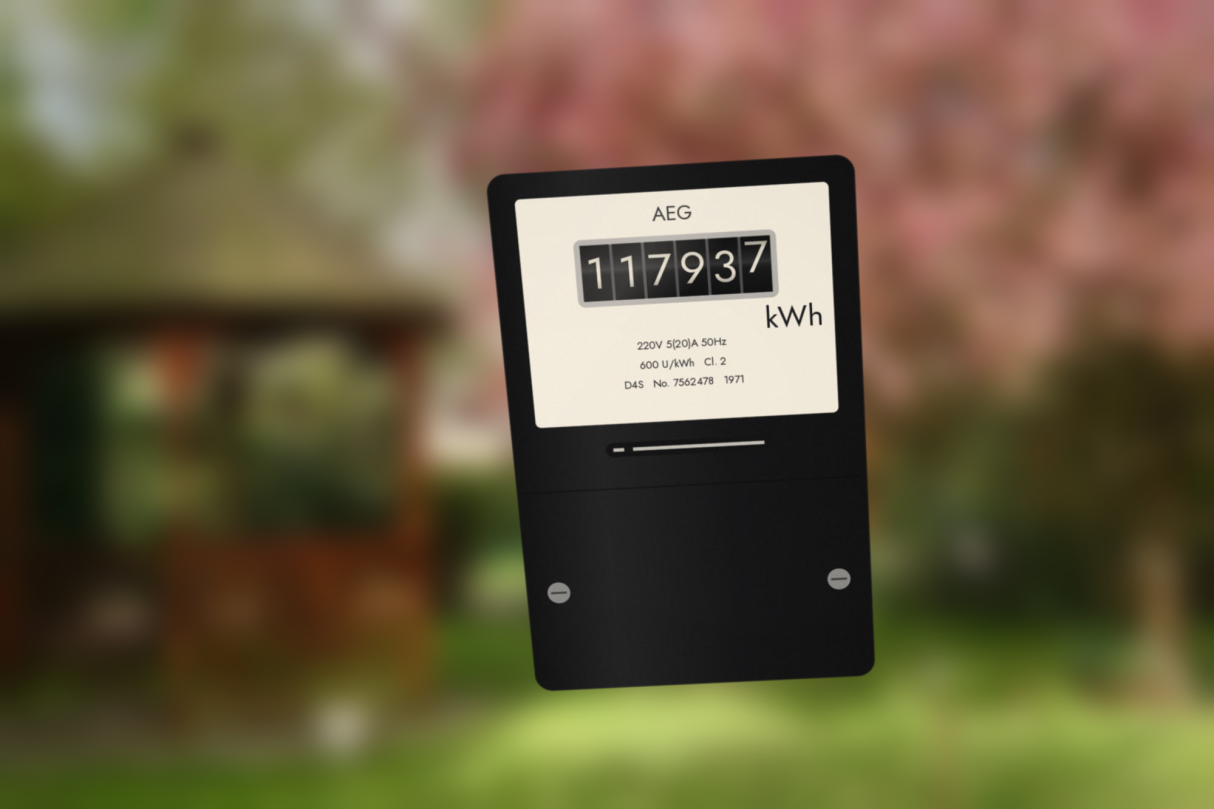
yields **117937** kWh
